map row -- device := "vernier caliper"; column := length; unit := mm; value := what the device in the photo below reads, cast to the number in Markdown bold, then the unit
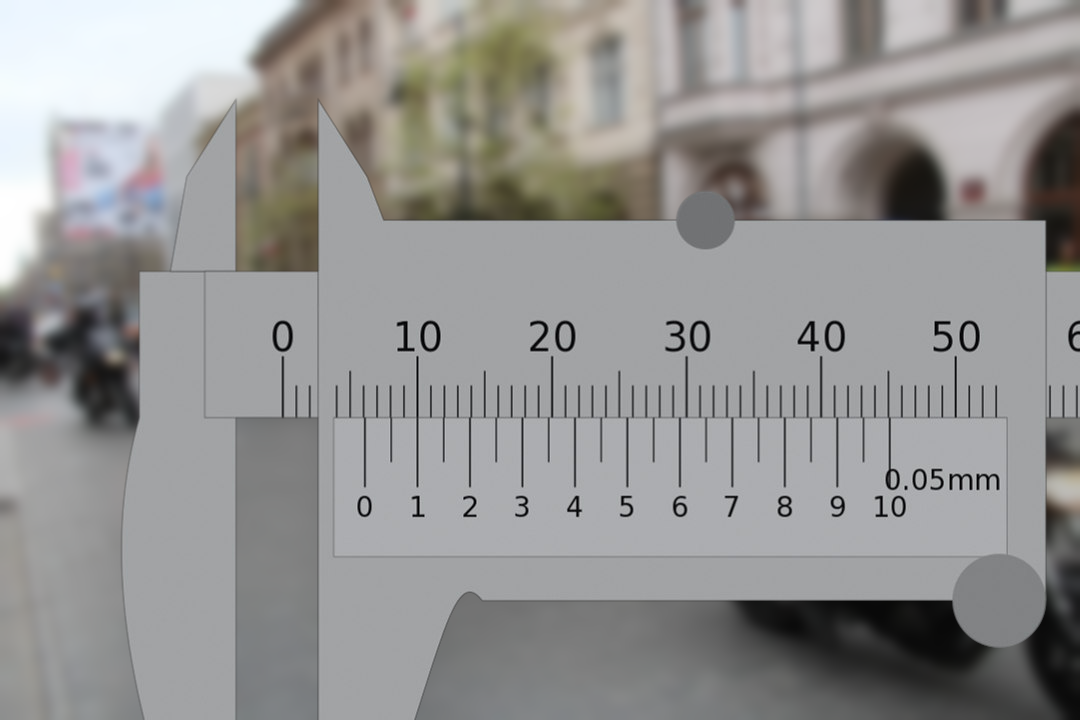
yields **6.1** mm
